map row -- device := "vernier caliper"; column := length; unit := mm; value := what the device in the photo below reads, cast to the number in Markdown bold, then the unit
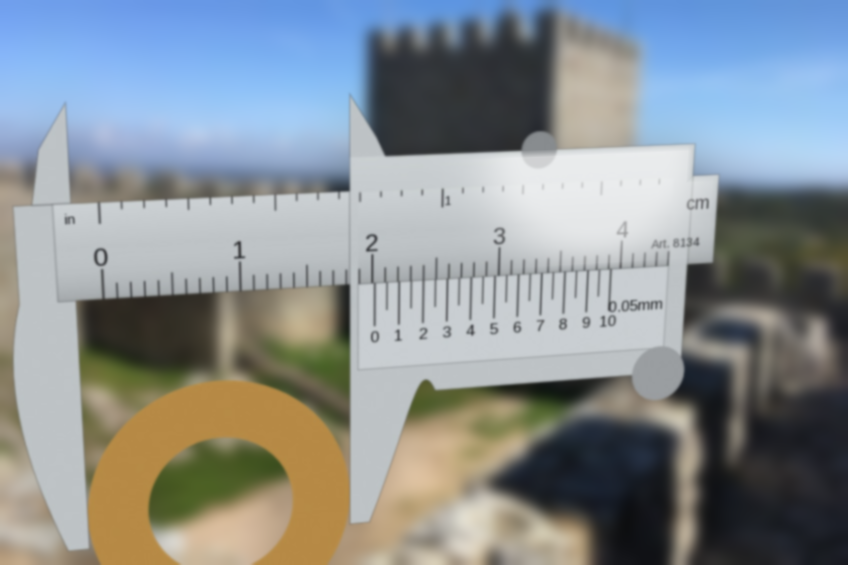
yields **20.2** mm
